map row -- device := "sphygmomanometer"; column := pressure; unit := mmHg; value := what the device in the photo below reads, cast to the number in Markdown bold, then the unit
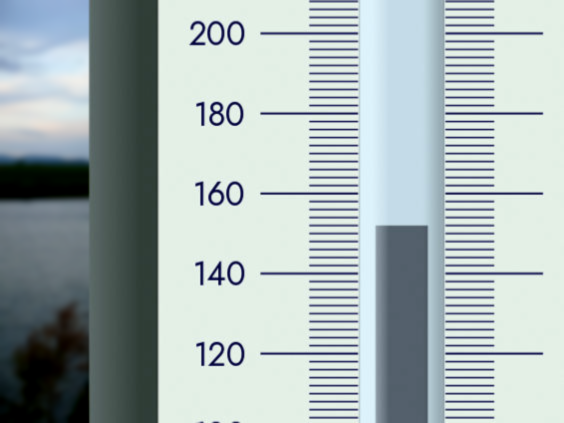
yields **152** mmHg
